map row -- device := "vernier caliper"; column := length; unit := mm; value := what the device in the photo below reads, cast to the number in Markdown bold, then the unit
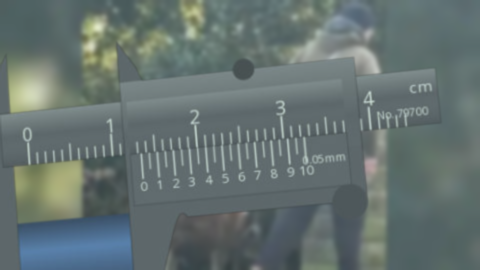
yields **13.4** mm
